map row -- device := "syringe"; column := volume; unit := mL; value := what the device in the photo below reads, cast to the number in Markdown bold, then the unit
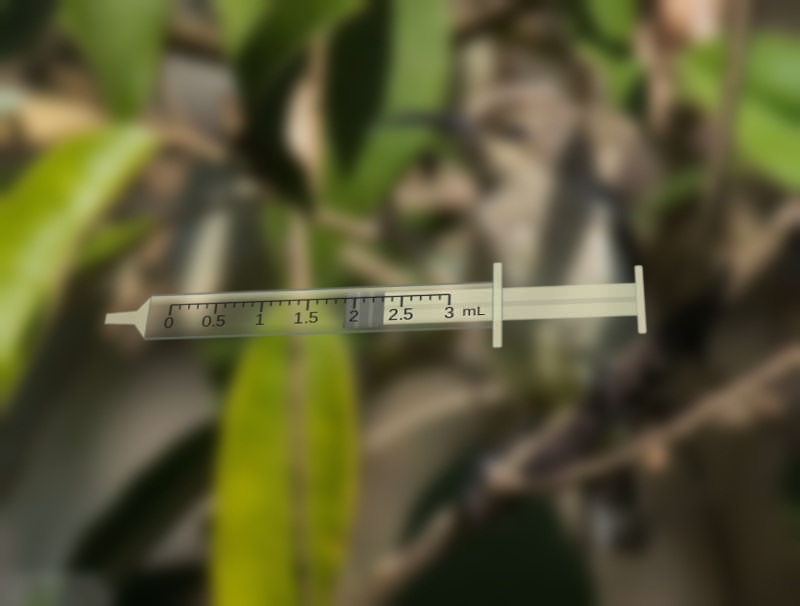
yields **1.9** mL
